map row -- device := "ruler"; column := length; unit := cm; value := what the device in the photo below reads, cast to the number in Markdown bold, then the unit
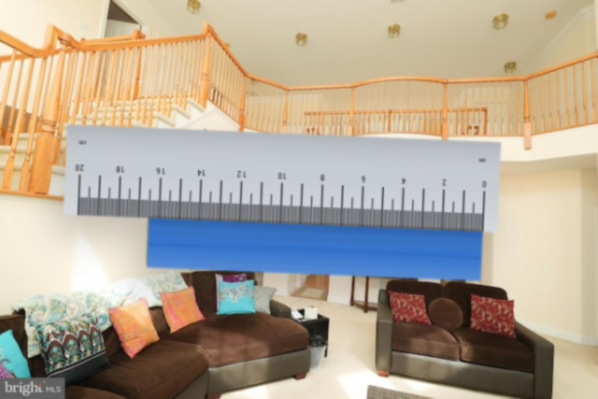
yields **16.5** cm
